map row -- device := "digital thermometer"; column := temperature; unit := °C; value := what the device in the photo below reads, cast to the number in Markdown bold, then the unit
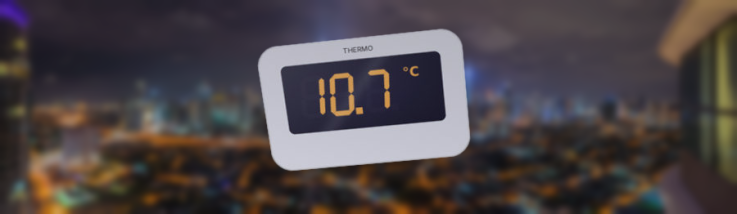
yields **10.7** °C
